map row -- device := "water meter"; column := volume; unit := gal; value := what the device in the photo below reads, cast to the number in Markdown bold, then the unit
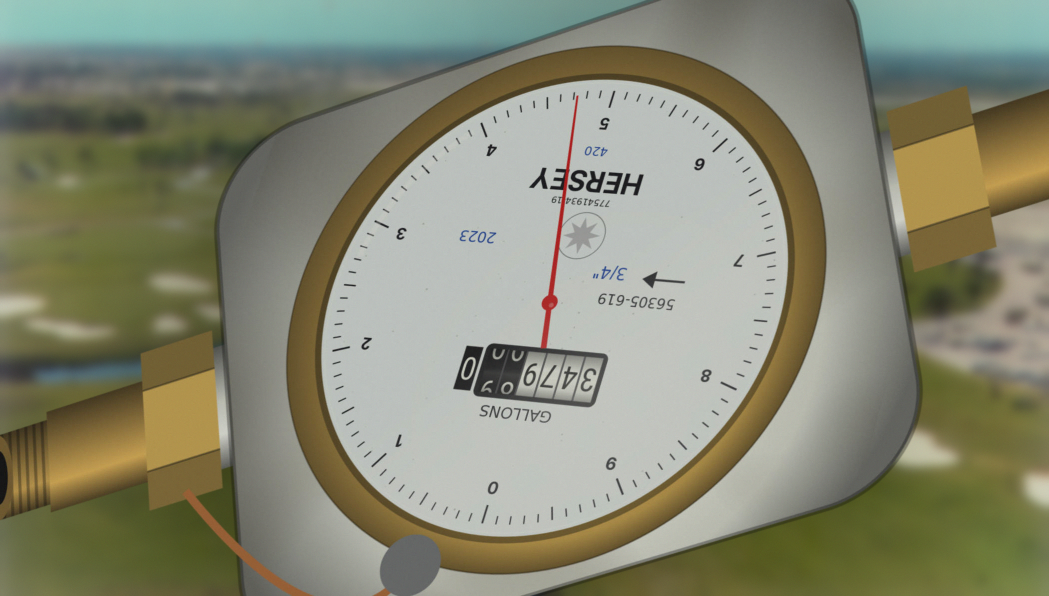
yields **3479894.7** gal
